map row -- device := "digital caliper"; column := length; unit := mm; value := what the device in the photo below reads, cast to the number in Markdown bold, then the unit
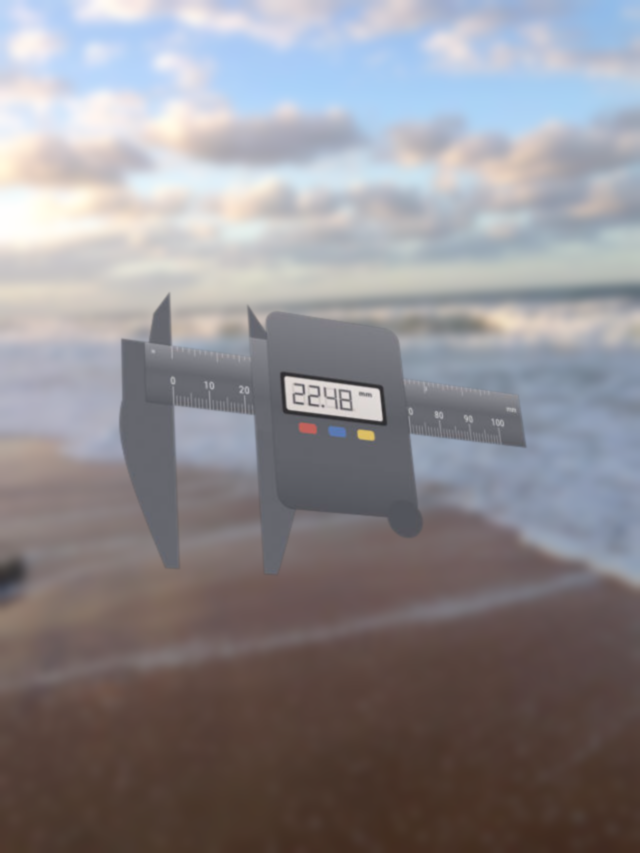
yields **22.48** mm
